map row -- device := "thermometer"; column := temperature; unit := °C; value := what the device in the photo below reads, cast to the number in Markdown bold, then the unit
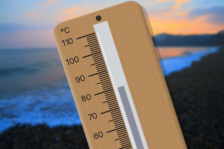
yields **80** °C
